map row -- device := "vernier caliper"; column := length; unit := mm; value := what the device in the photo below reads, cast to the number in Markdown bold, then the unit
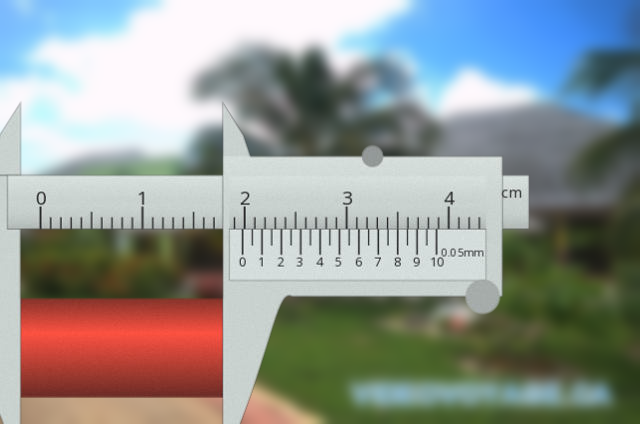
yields **19.8** mm
